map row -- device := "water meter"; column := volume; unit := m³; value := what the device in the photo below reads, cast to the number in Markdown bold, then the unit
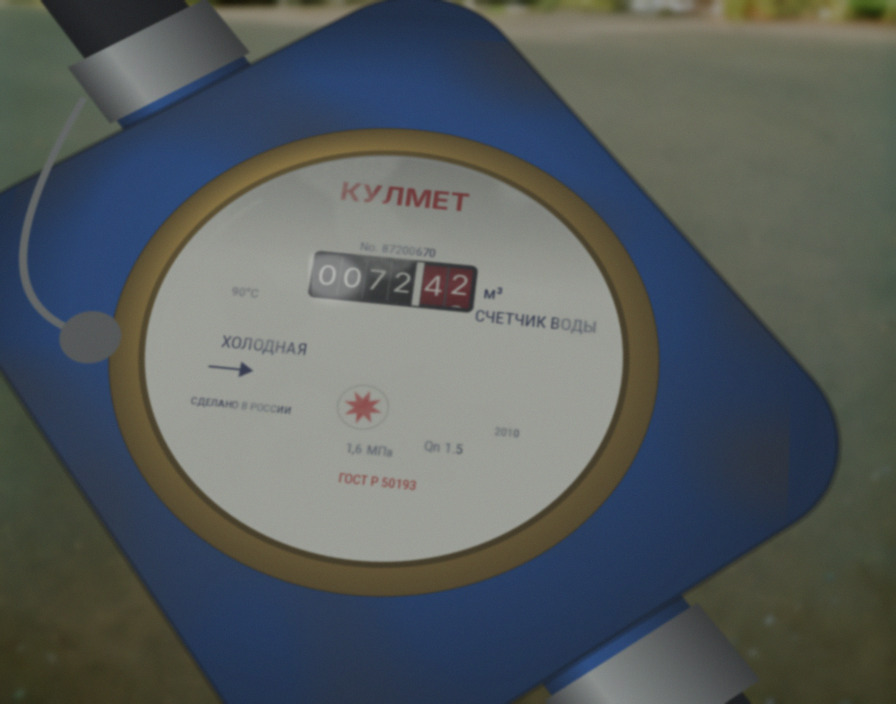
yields **72.42** m³
